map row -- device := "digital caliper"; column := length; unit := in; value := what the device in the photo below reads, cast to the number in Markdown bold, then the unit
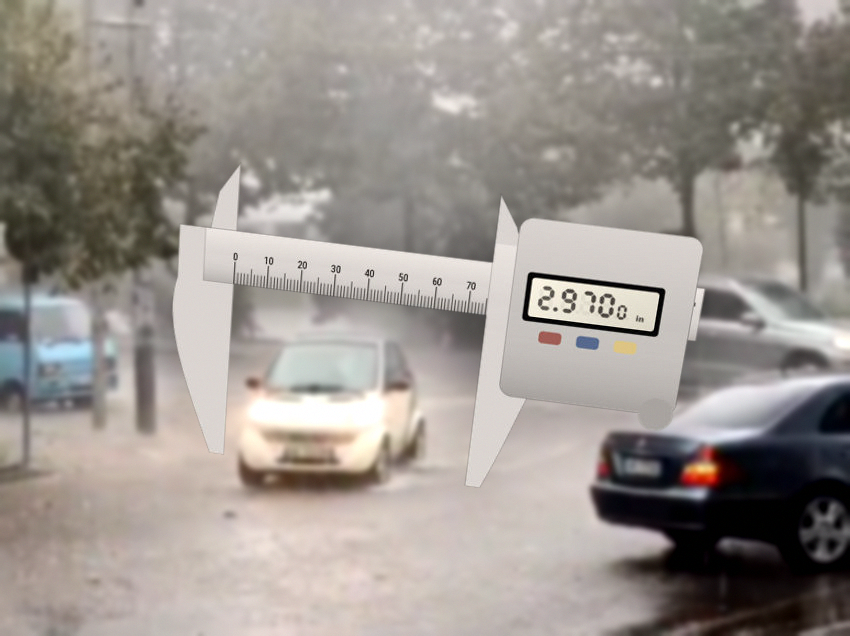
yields **2.9700** in
